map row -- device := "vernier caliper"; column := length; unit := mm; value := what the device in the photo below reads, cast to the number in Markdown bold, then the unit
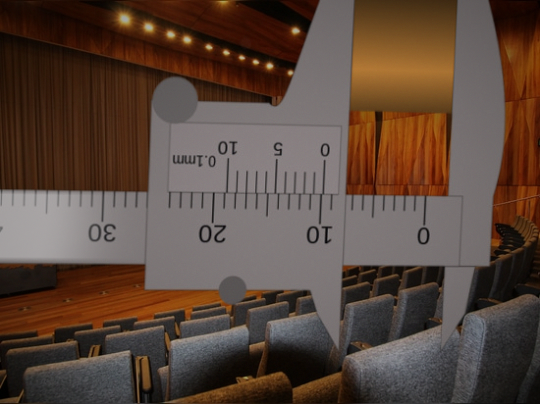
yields **9.8** mm
